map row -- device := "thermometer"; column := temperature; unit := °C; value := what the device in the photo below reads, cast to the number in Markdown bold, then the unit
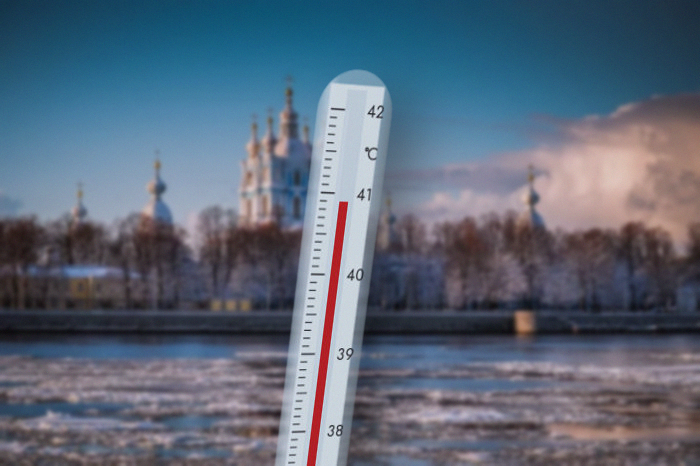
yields **40.9** °C
